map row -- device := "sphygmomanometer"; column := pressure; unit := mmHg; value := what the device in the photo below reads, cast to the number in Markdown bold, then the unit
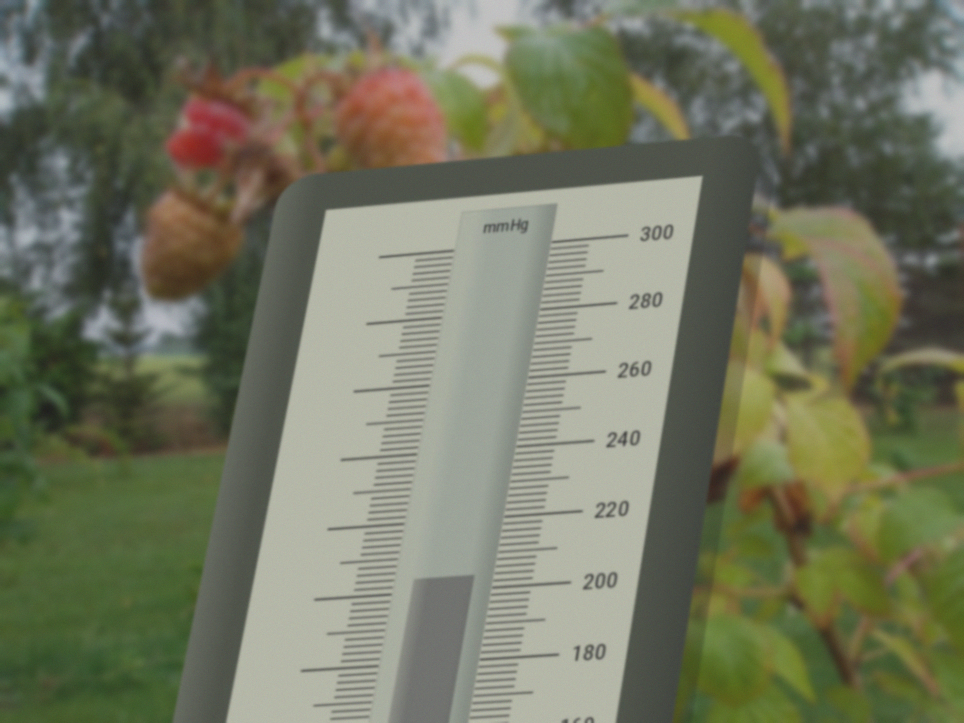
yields **204** mmHg
